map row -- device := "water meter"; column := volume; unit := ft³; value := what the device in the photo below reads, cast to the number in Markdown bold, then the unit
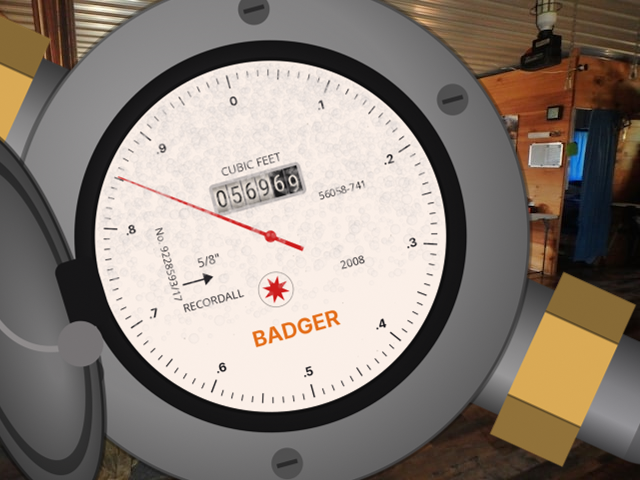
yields **56968.85** ft³
